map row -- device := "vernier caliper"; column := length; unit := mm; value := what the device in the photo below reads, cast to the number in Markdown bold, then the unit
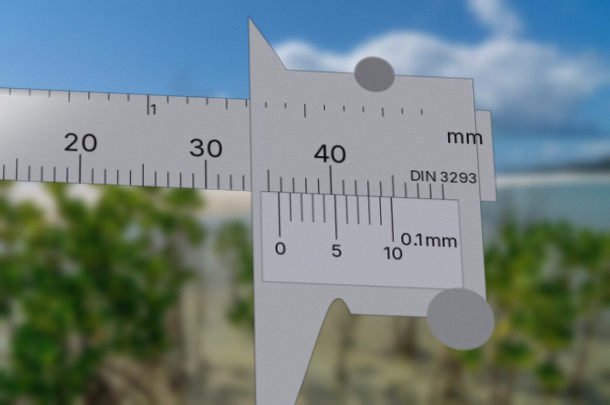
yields **35.8** mm
